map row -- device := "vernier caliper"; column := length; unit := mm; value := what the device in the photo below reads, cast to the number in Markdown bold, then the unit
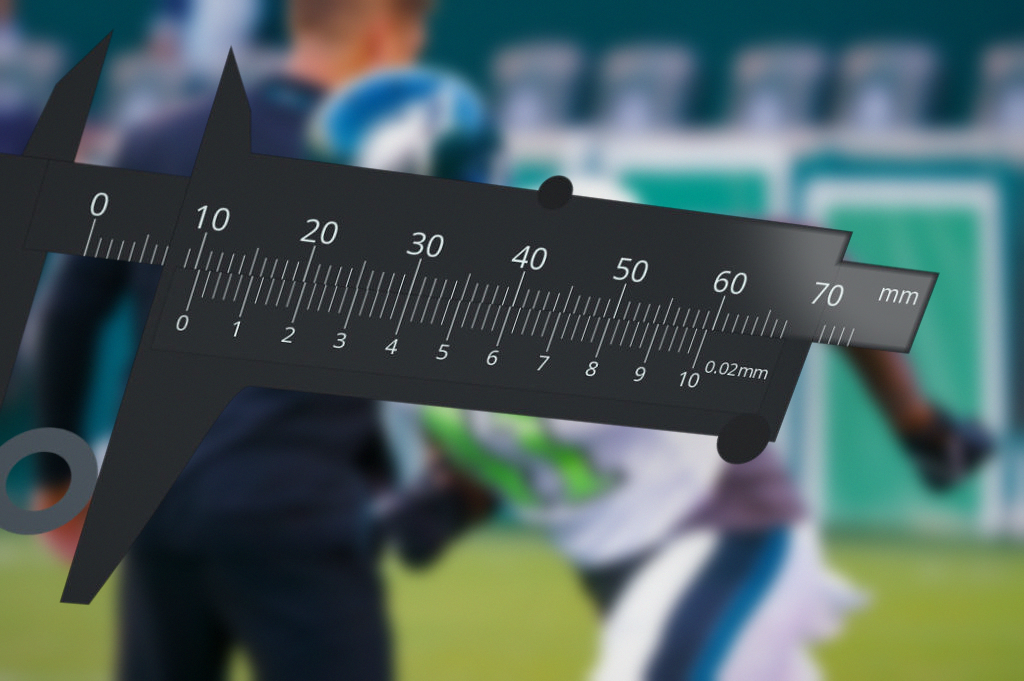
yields **10.4** mm
